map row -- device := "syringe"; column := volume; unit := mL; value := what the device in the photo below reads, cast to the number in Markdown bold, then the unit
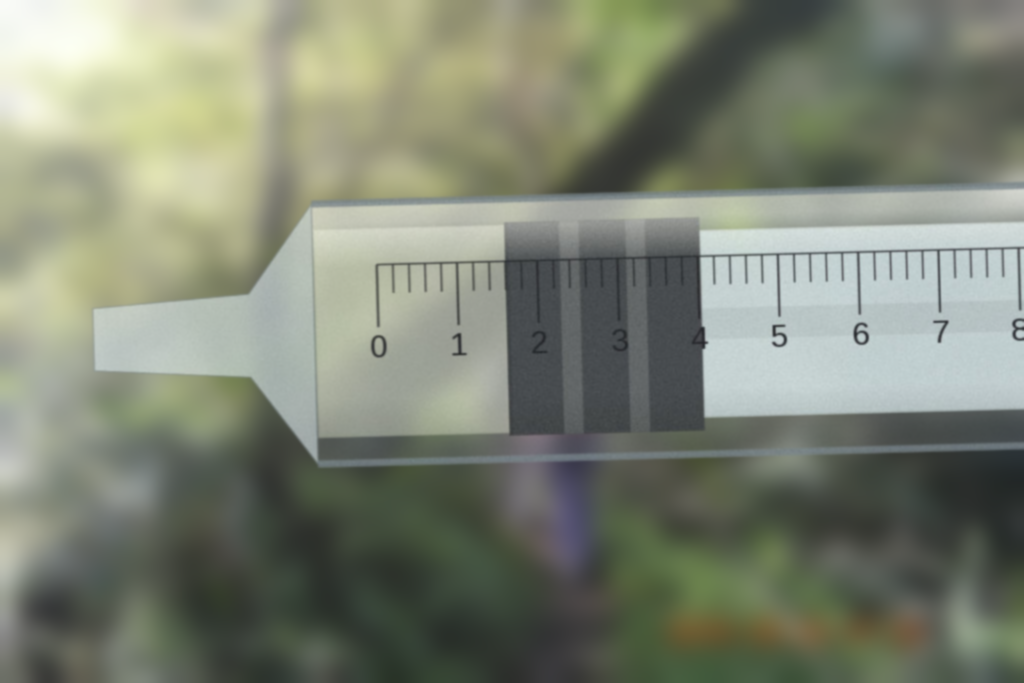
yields **1.6** mL
